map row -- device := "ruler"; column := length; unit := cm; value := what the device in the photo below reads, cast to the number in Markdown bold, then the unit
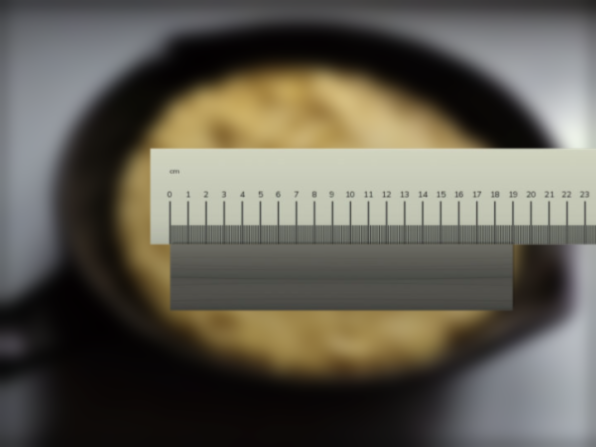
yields **19** cm
